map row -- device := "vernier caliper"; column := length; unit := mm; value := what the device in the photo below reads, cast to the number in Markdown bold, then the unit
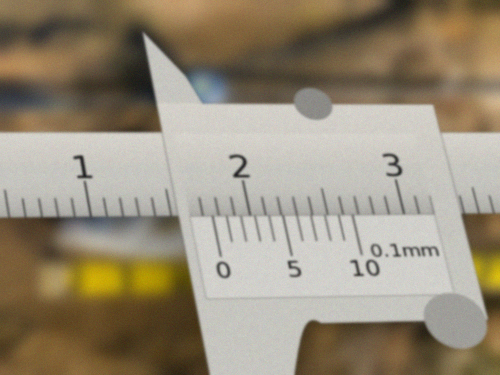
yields **17.6** mm
